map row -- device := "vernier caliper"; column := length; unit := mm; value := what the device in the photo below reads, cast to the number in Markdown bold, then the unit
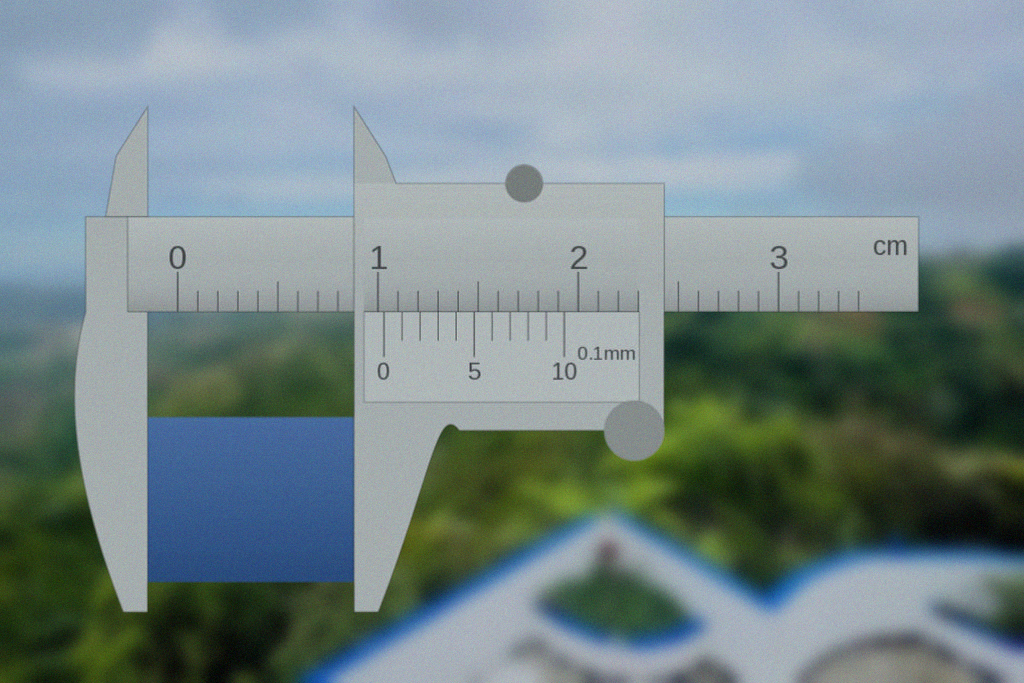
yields **10.3** mm
